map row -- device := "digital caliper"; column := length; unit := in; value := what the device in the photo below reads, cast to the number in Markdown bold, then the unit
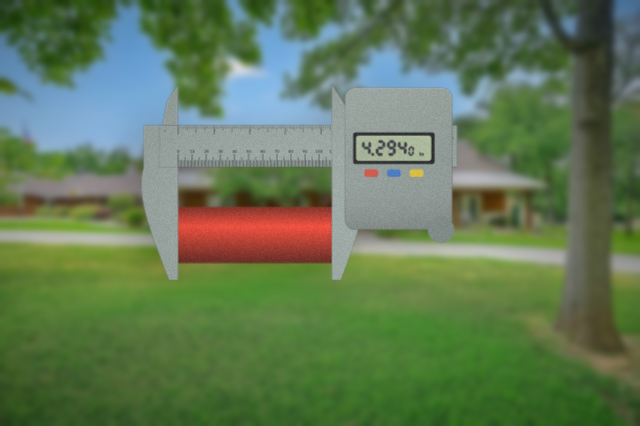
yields **4.2940** in
